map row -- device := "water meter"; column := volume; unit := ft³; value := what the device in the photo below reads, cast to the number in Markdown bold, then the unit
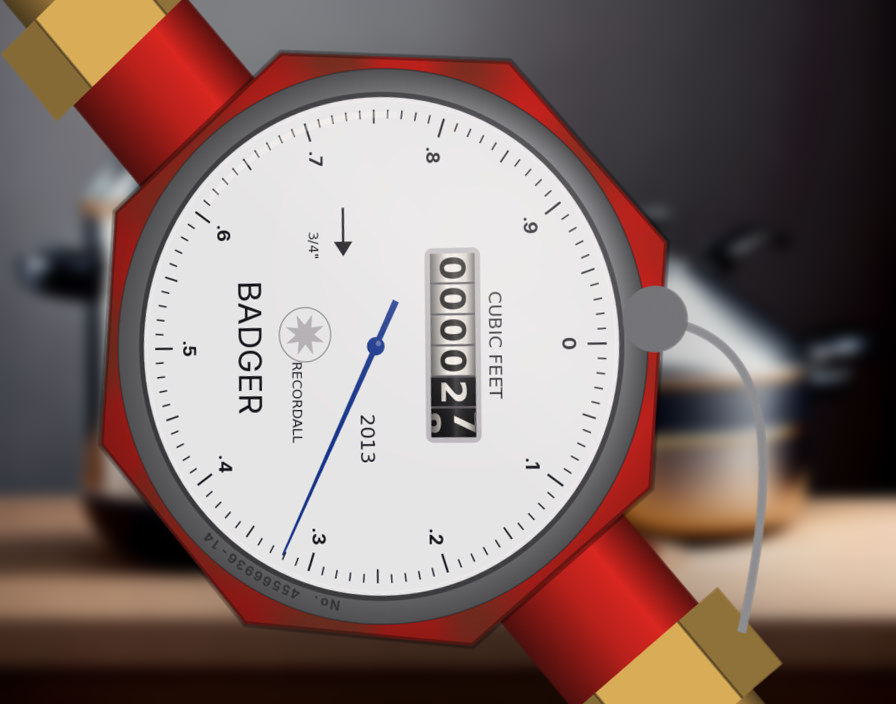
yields **27.32** ft³
